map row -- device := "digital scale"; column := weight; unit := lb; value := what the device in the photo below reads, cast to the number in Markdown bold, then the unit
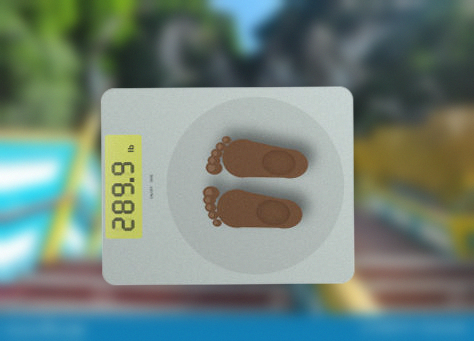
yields **289.9** lb
